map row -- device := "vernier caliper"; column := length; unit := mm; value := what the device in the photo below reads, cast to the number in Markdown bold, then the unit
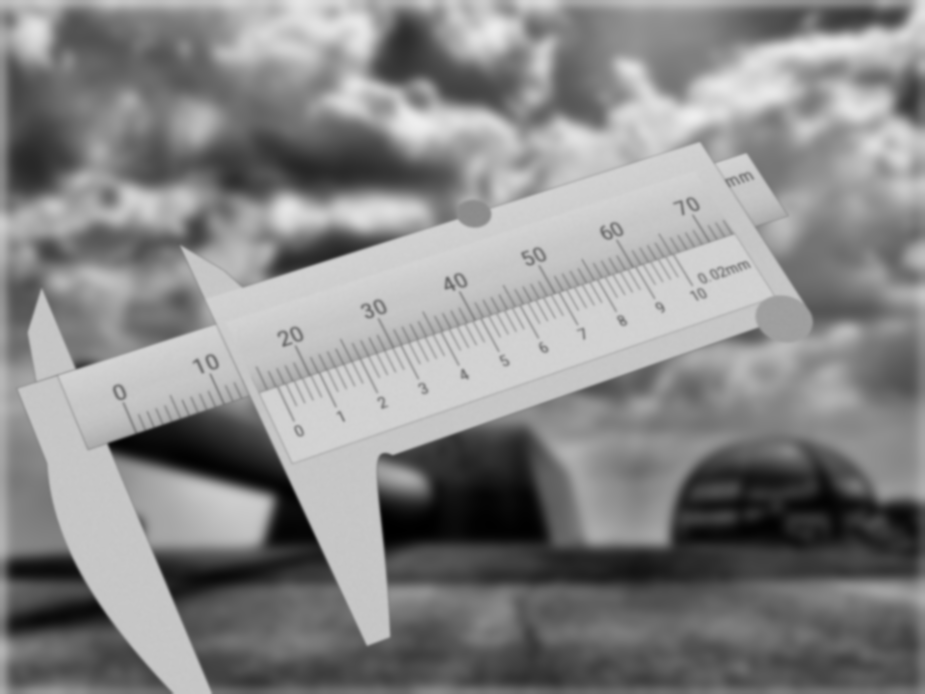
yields **16.2** mm
